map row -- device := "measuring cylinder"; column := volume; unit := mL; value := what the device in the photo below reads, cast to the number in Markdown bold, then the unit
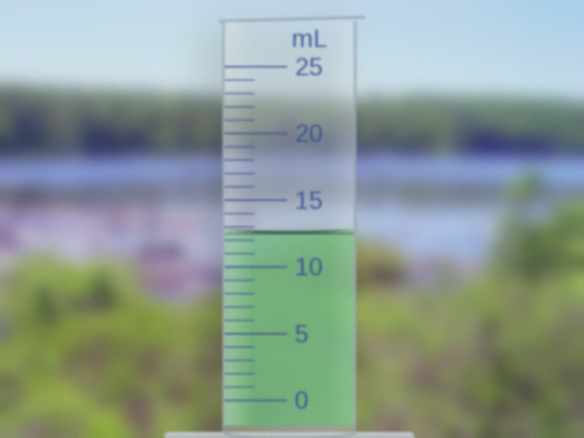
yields **12.5** mL
